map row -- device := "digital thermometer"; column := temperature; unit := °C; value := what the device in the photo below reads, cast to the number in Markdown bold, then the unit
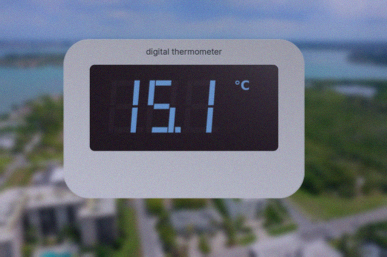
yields **15.1** °C
